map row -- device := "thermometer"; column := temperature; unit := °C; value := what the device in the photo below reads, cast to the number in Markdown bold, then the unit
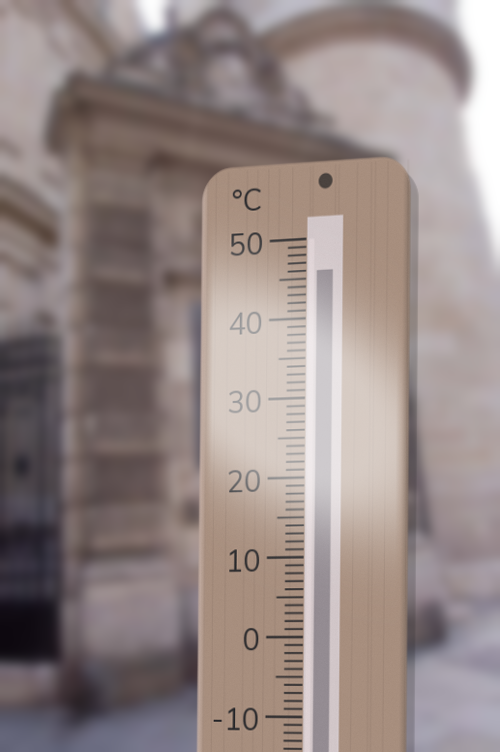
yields **46** °C
